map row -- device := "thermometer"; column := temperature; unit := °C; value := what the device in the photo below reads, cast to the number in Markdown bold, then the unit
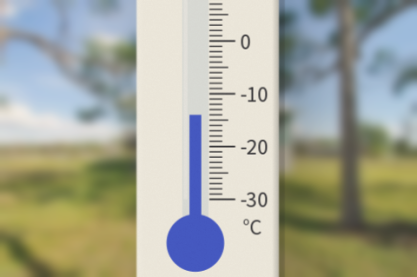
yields **-14** °C
